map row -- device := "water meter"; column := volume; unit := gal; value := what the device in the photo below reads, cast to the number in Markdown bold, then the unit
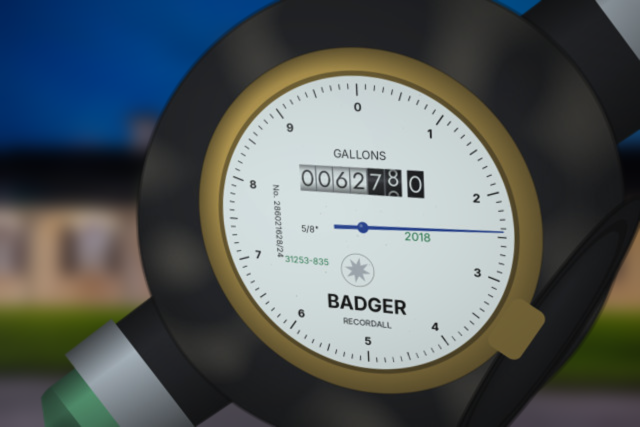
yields **62782.4** gal
